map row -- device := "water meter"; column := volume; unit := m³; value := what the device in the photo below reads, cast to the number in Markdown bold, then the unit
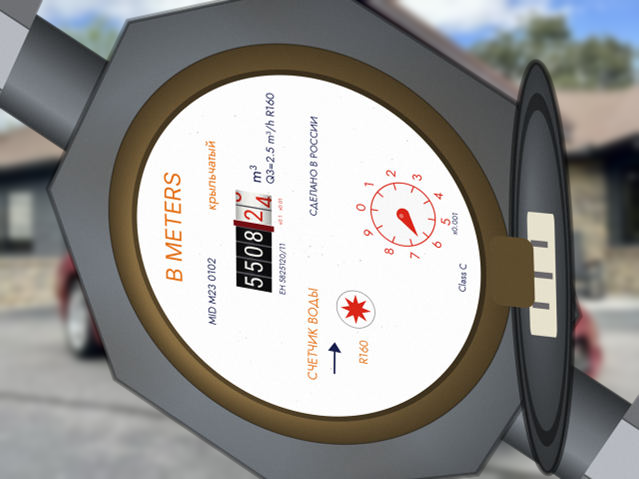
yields **5508.236** m³
